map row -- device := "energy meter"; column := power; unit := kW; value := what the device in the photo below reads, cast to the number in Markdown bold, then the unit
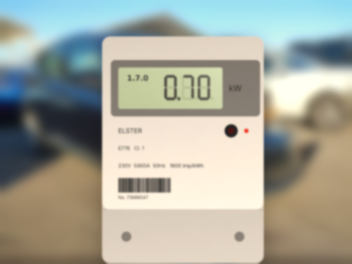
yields **0.70** kW
